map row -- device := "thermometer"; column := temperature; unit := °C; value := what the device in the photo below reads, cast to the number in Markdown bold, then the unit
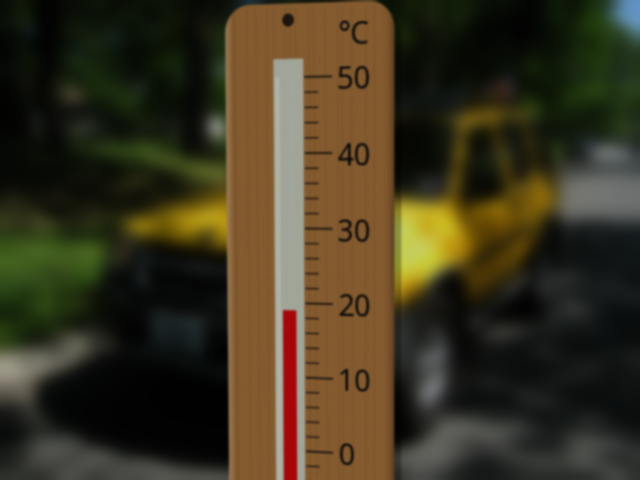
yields **19** °C
